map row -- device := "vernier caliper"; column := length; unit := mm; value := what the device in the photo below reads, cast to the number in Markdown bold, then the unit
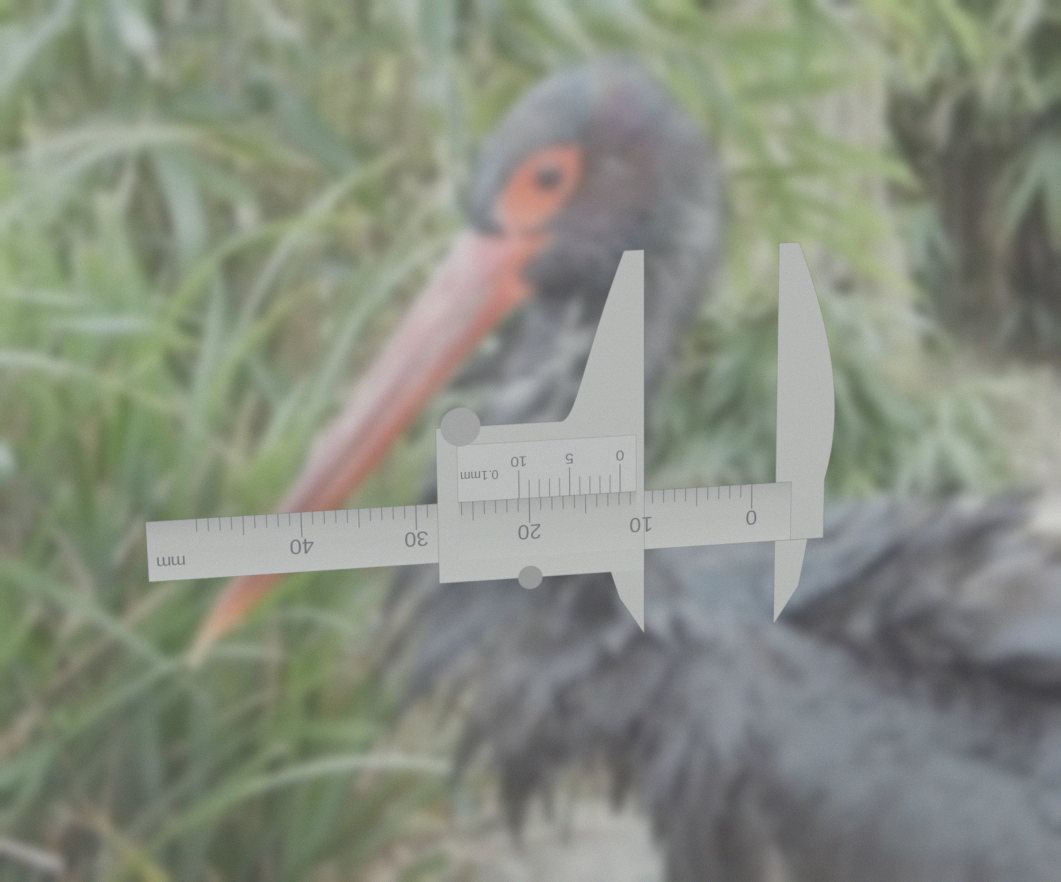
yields **11.9** mm
